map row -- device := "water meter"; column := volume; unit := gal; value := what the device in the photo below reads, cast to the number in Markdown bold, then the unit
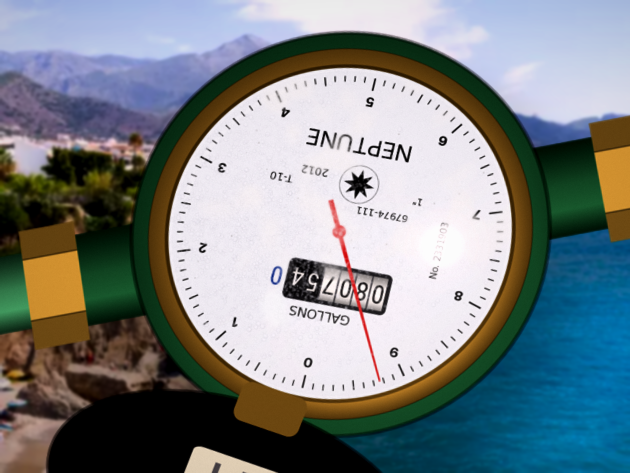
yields **807539.2** gal
